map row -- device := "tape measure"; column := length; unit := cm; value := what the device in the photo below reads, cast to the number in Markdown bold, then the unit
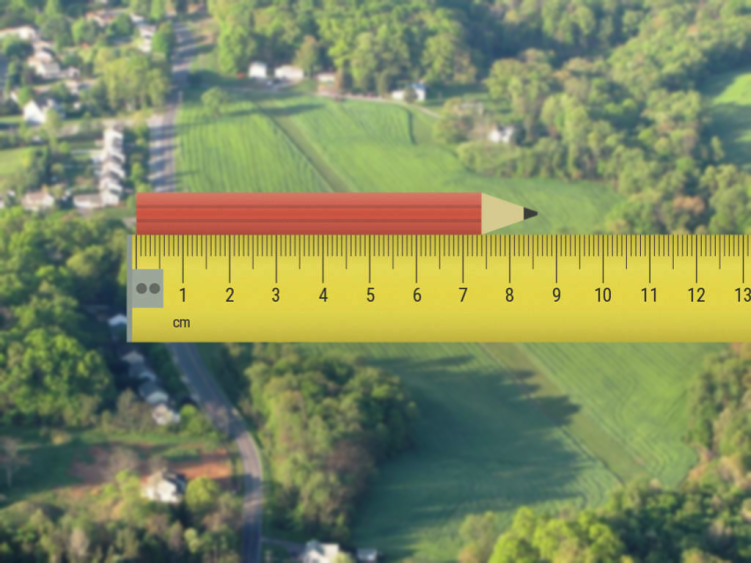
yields **8.6** cm
